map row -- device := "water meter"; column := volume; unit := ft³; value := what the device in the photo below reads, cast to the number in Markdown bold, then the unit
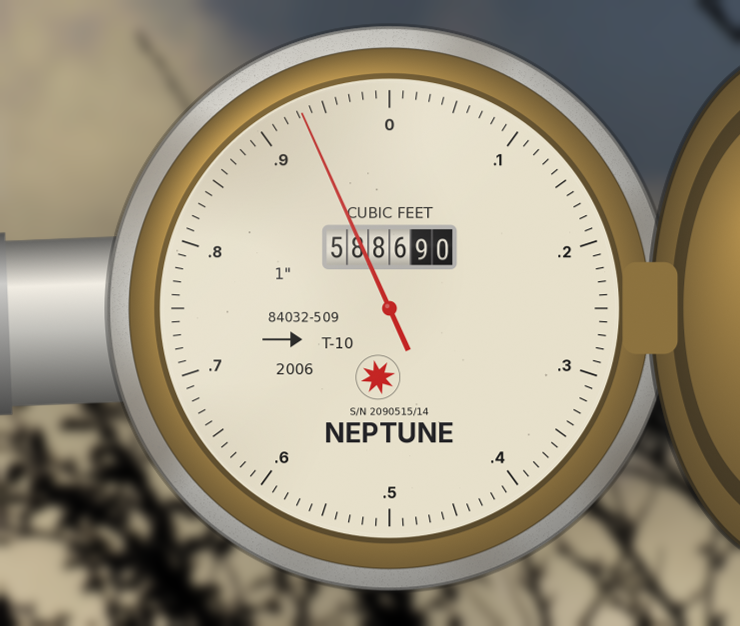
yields **588689.93** ft³
